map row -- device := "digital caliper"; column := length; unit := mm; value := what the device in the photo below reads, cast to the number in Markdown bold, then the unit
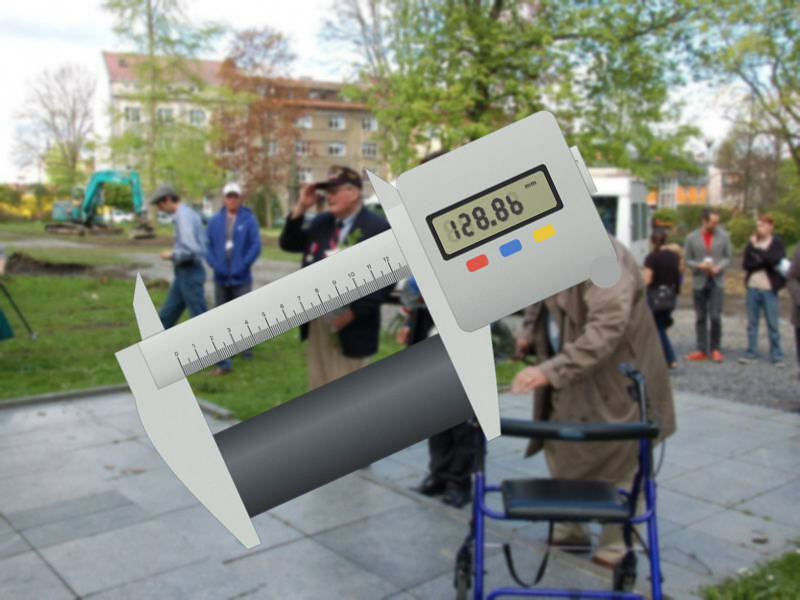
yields **128.86** mm
